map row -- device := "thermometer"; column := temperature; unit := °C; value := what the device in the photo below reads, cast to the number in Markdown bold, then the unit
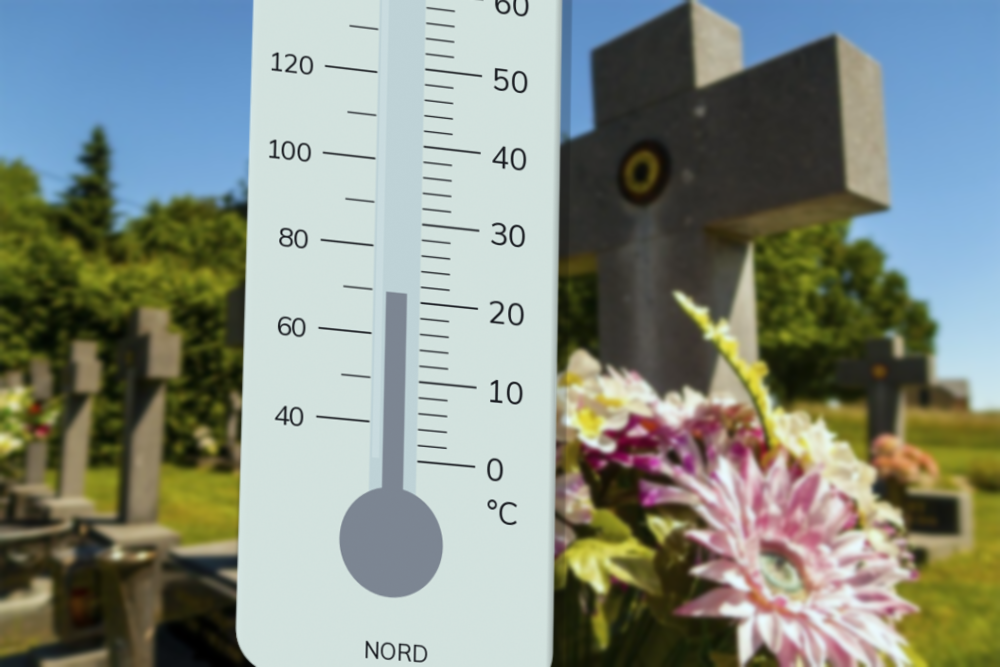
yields **21** °C
